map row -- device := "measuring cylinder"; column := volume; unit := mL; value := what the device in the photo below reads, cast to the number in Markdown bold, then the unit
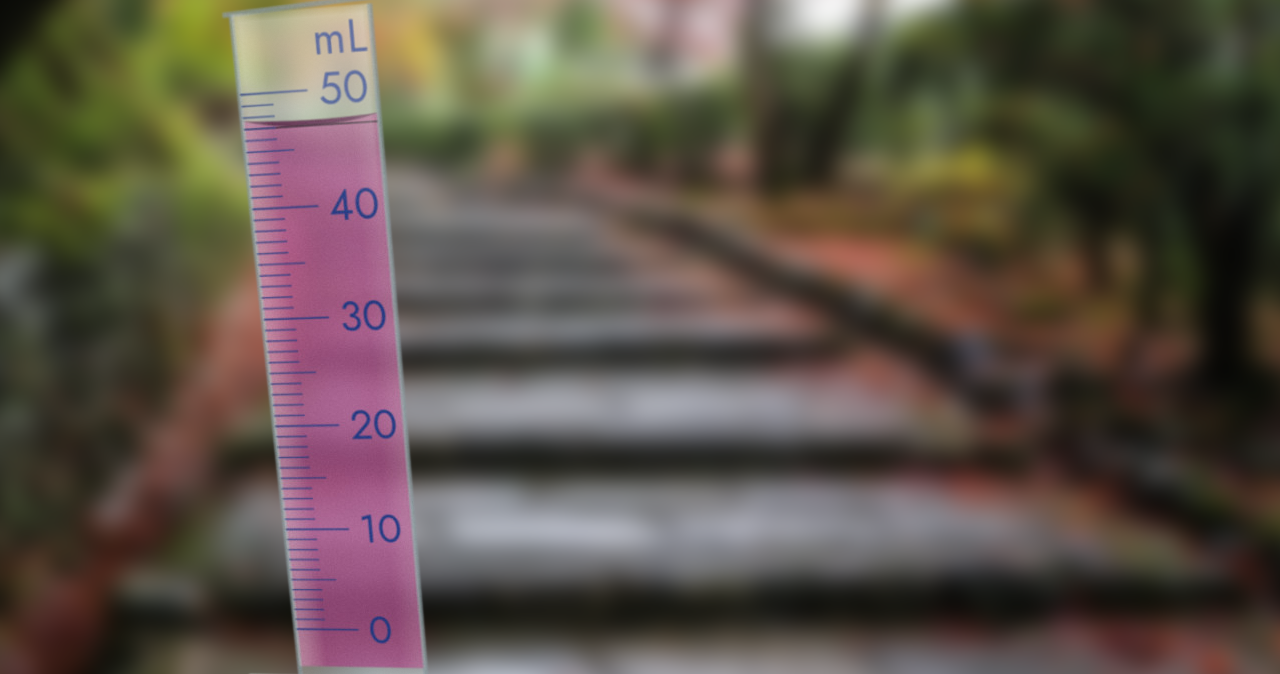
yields **47** mL
